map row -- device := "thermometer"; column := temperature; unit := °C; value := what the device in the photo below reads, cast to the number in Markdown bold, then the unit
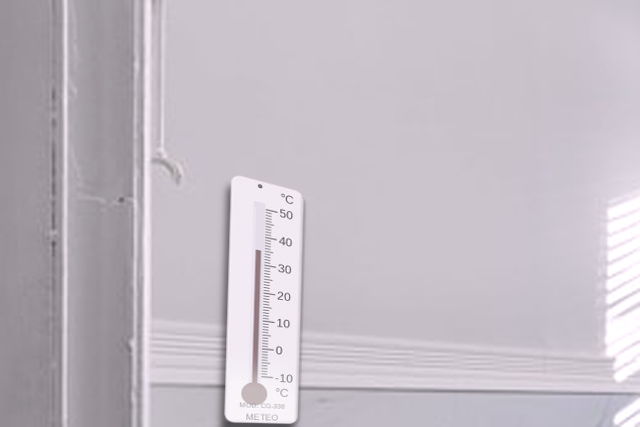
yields **35** °C
